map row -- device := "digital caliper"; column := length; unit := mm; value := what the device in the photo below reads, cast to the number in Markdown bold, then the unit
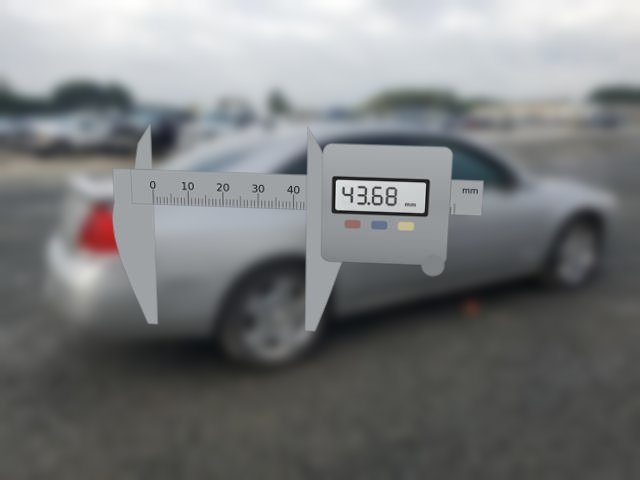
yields **43.68** mm
